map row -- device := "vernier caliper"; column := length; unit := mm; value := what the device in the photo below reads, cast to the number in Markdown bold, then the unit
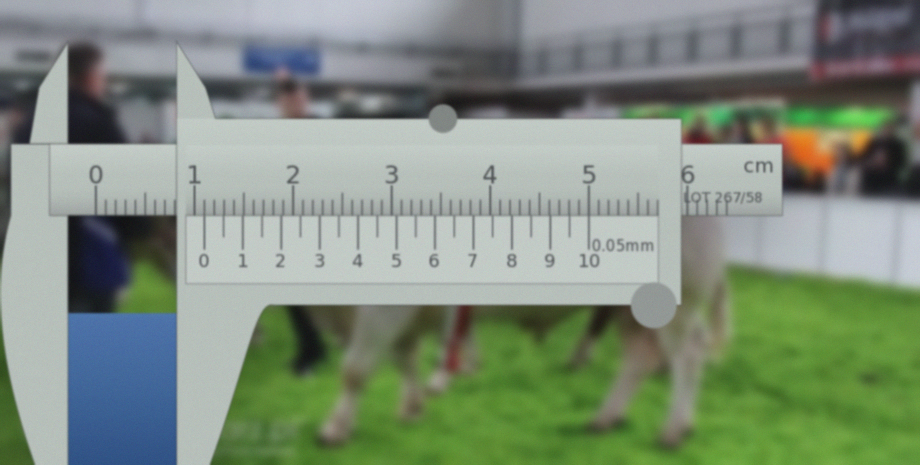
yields **11.0** mm
